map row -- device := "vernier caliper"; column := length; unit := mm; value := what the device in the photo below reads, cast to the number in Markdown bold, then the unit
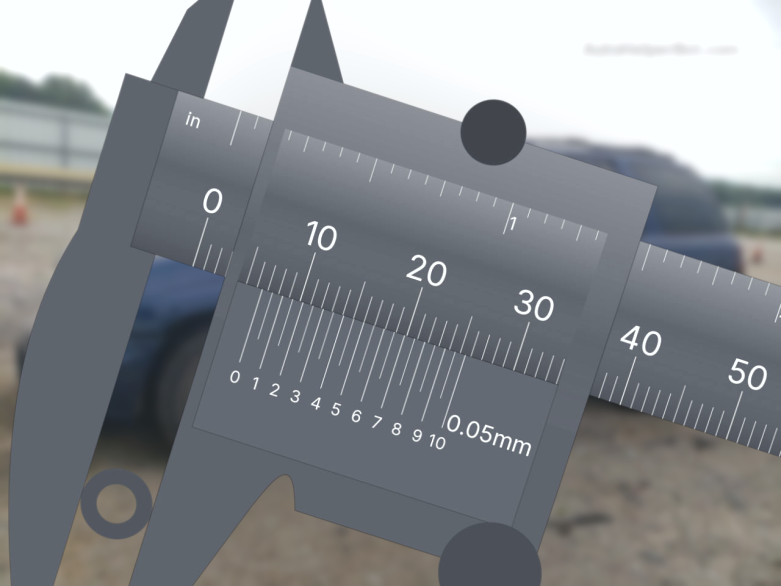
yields **6.5** mm
